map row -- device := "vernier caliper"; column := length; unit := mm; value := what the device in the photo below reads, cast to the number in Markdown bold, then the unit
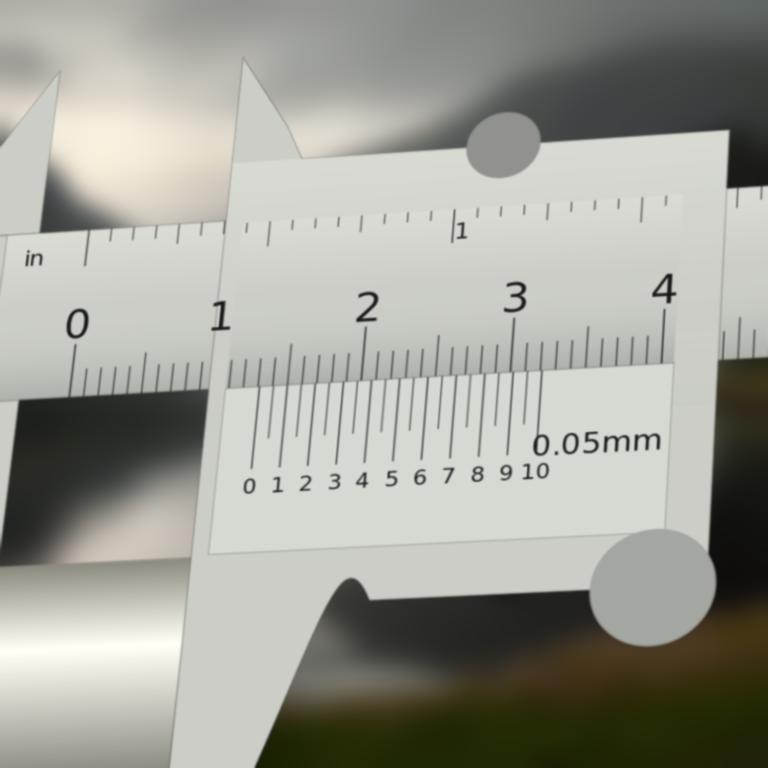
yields **13.1** mm
